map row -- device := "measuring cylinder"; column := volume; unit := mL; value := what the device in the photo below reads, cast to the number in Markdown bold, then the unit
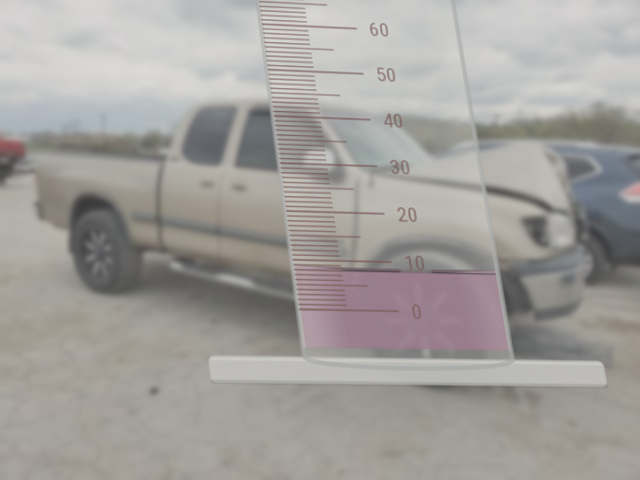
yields **8** mL
